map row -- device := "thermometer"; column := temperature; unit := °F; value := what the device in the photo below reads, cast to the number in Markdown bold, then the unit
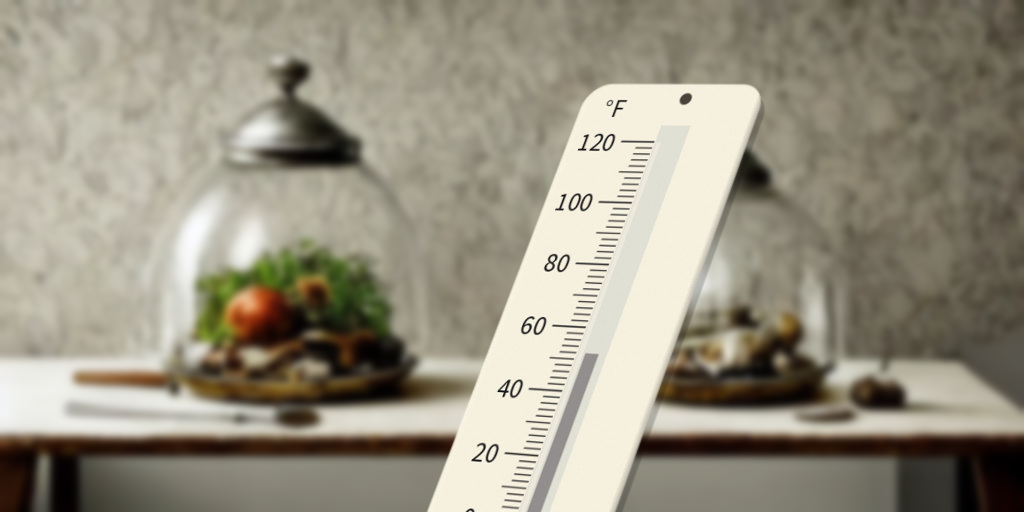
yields **52** °F
